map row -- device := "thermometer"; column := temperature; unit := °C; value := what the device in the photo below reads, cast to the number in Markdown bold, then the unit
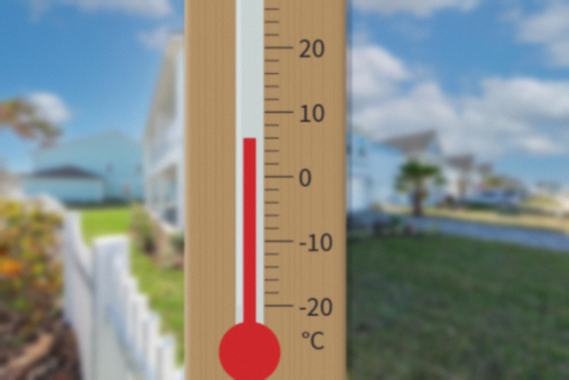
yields **6** °C
